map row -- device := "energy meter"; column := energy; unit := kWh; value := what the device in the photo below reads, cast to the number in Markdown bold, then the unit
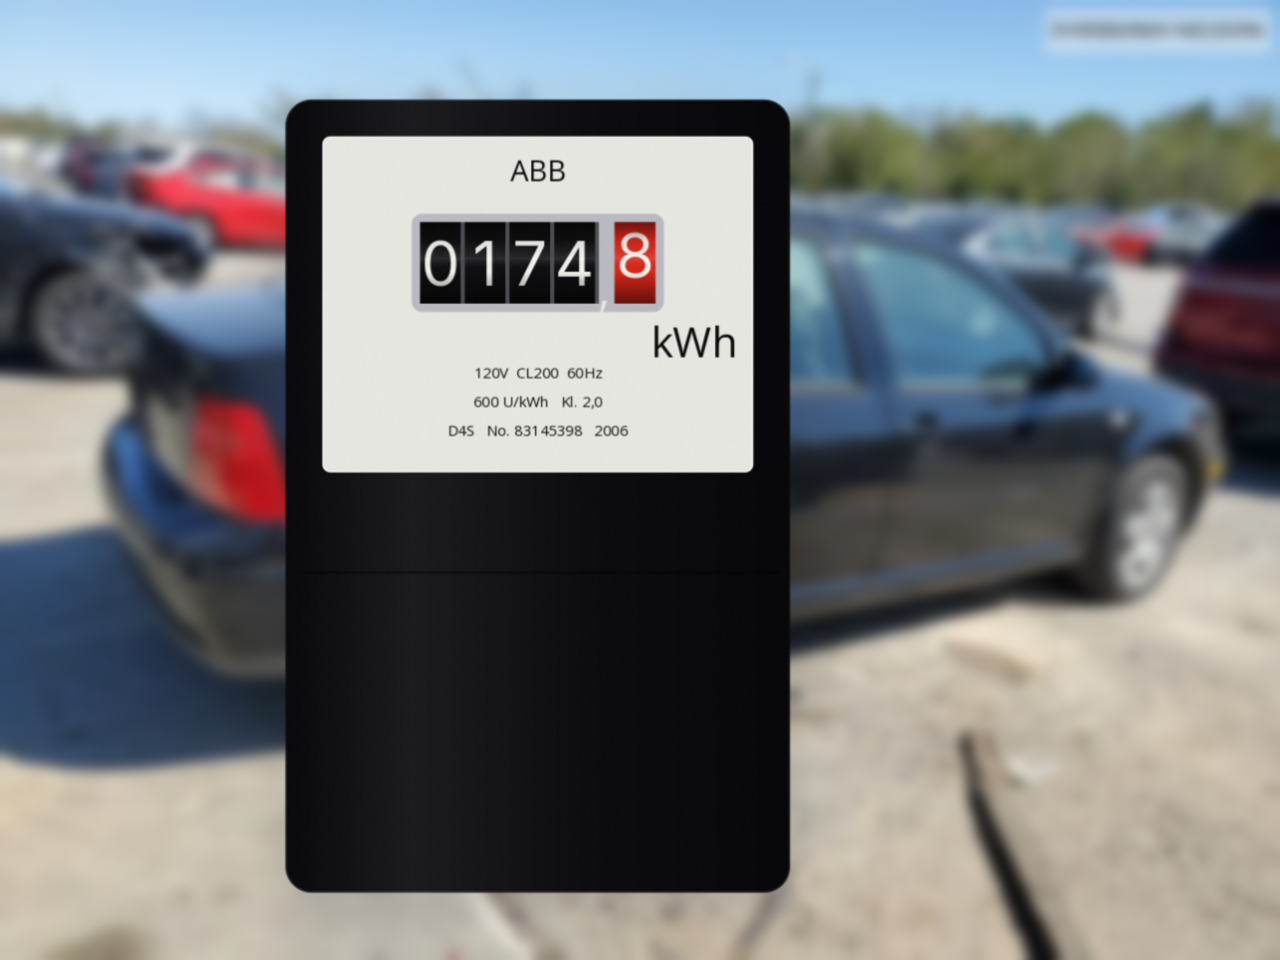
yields **174.8** kWh
